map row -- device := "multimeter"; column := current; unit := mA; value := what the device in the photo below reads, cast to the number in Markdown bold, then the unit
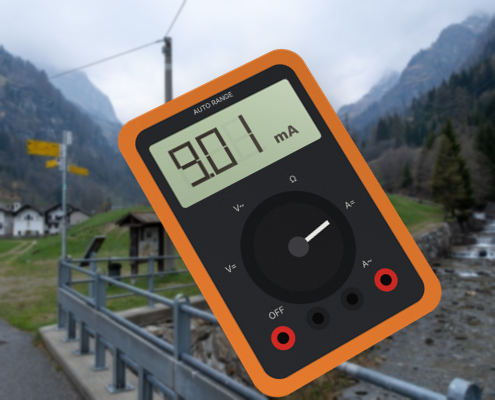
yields **9.01** mA
